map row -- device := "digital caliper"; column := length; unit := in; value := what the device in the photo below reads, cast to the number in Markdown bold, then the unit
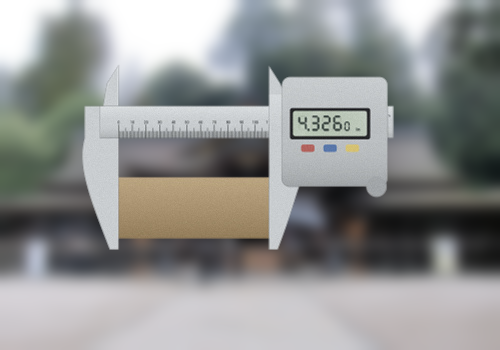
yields **4.3260** in
